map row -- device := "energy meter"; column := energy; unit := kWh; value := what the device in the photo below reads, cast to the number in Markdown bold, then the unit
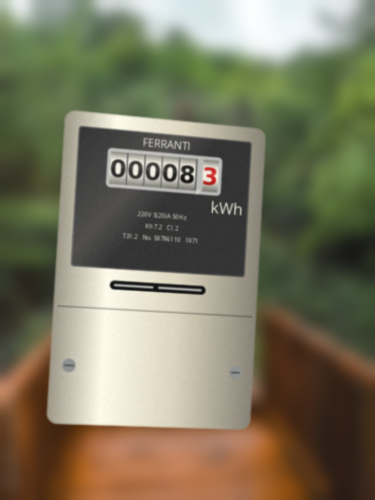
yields **8.3** kWh
